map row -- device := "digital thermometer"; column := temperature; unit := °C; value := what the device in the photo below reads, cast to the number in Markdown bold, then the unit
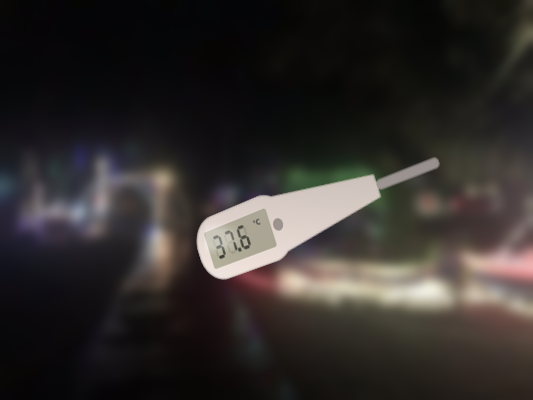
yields **37.6** °C
